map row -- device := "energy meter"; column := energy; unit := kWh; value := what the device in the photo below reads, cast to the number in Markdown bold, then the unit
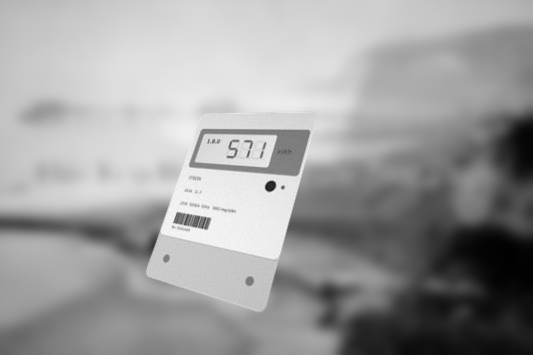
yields **571** kWh
